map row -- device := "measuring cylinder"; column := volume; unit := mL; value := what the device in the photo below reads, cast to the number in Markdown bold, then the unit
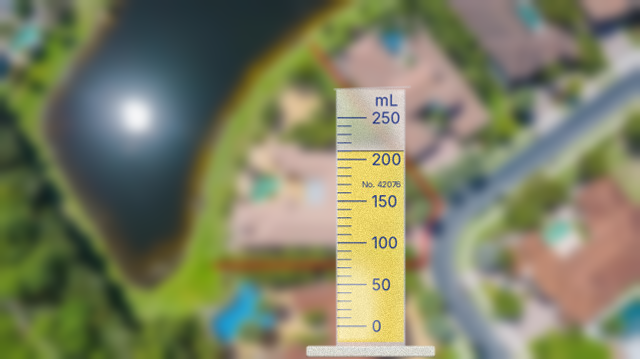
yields **210** mL
